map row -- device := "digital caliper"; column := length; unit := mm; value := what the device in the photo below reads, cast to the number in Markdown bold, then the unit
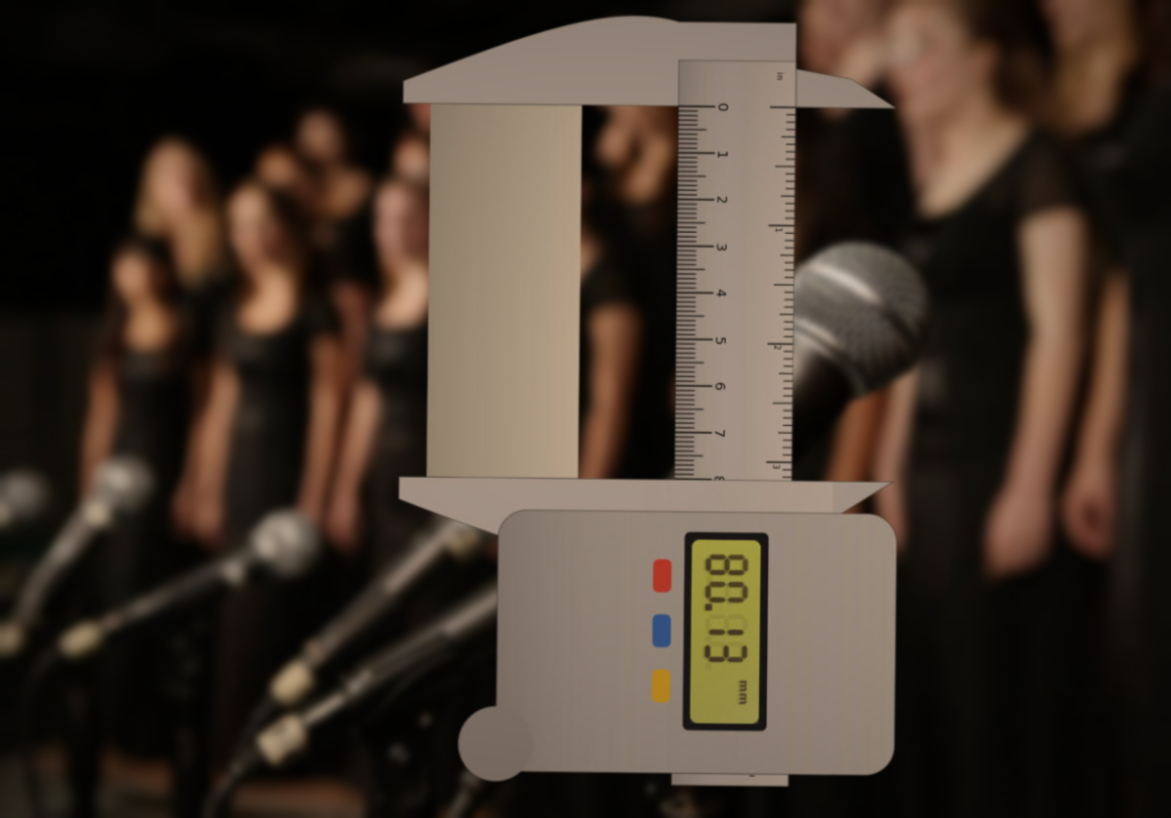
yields **80.13** mm
